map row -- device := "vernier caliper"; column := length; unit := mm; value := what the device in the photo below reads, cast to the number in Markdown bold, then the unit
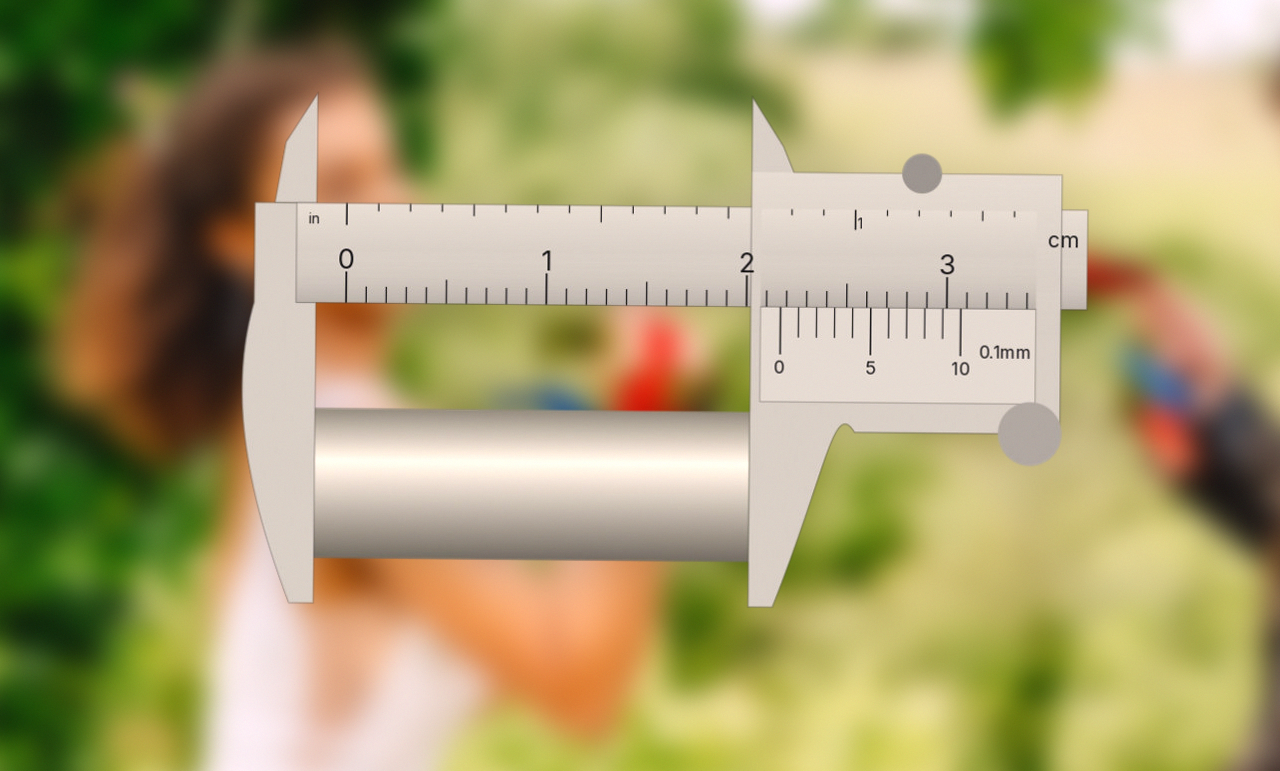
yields **21.7** mm
